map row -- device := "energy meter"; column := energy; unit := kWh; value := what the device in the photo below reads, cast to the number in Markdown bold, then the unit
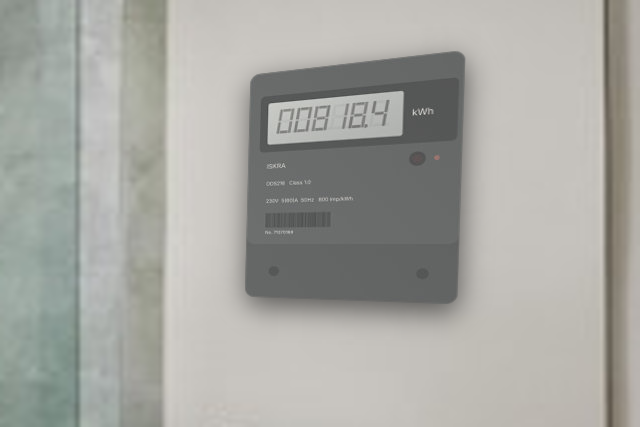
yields **818.4** kWh
